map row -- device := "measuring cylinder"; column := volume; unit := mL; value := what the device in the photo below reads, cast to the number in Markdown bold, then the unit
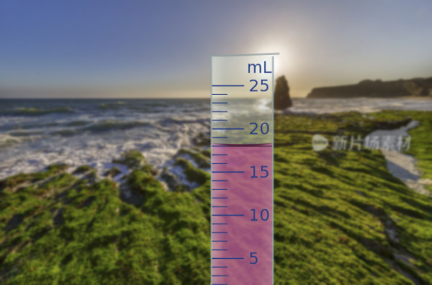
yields **18** mL
